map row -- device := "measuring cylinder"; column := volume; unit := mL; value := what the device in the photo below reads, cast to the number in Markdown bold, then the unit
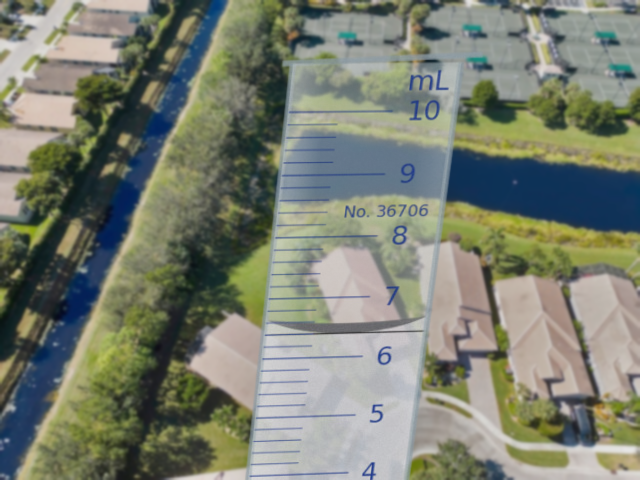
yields **6.4** mL
